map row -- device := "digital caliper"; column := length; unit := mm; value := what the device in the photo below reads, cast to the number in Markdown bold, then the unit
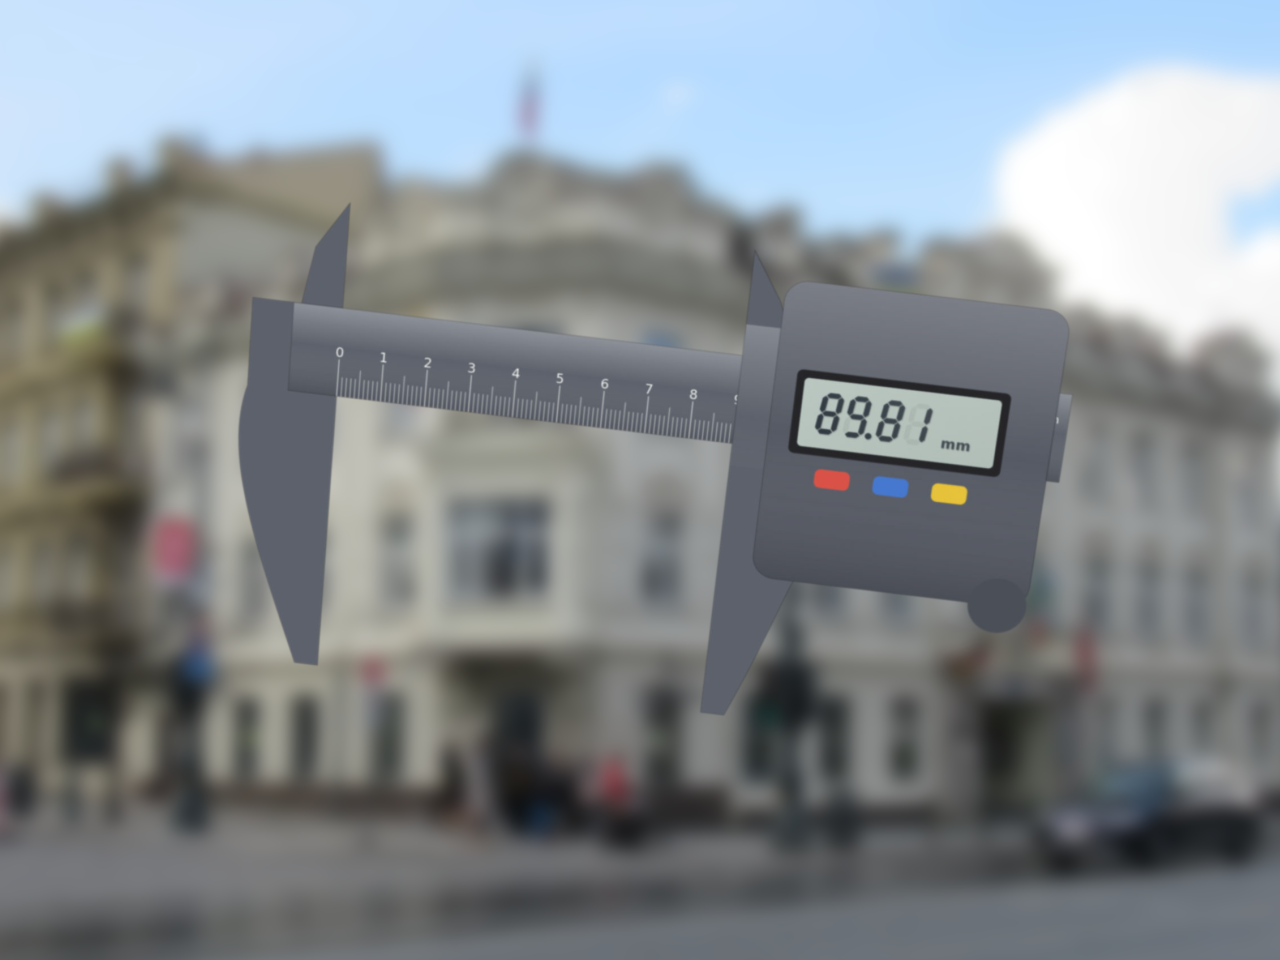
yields **89.81** mm
